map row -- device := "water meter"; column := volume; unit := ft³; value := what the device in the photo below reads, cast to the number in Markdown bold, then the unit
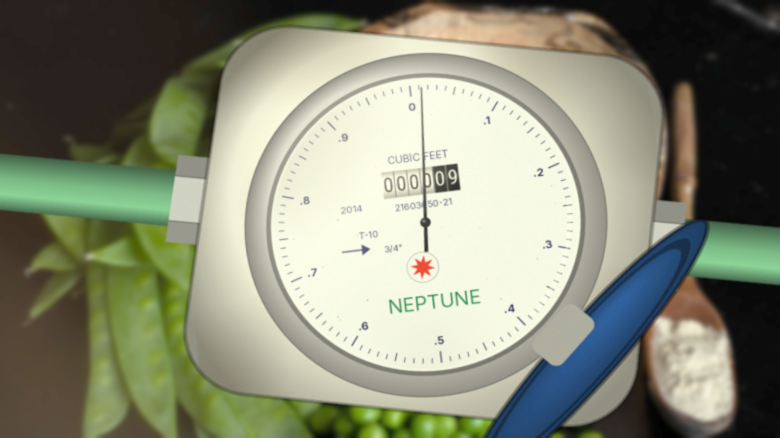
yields **9.01** ft³
